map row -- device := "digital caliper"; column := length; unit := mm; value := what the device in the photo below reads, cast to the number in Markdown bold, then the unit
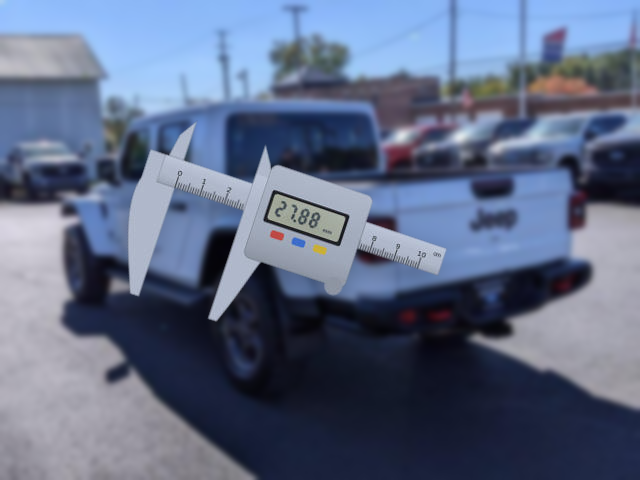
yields **27.88** mm
